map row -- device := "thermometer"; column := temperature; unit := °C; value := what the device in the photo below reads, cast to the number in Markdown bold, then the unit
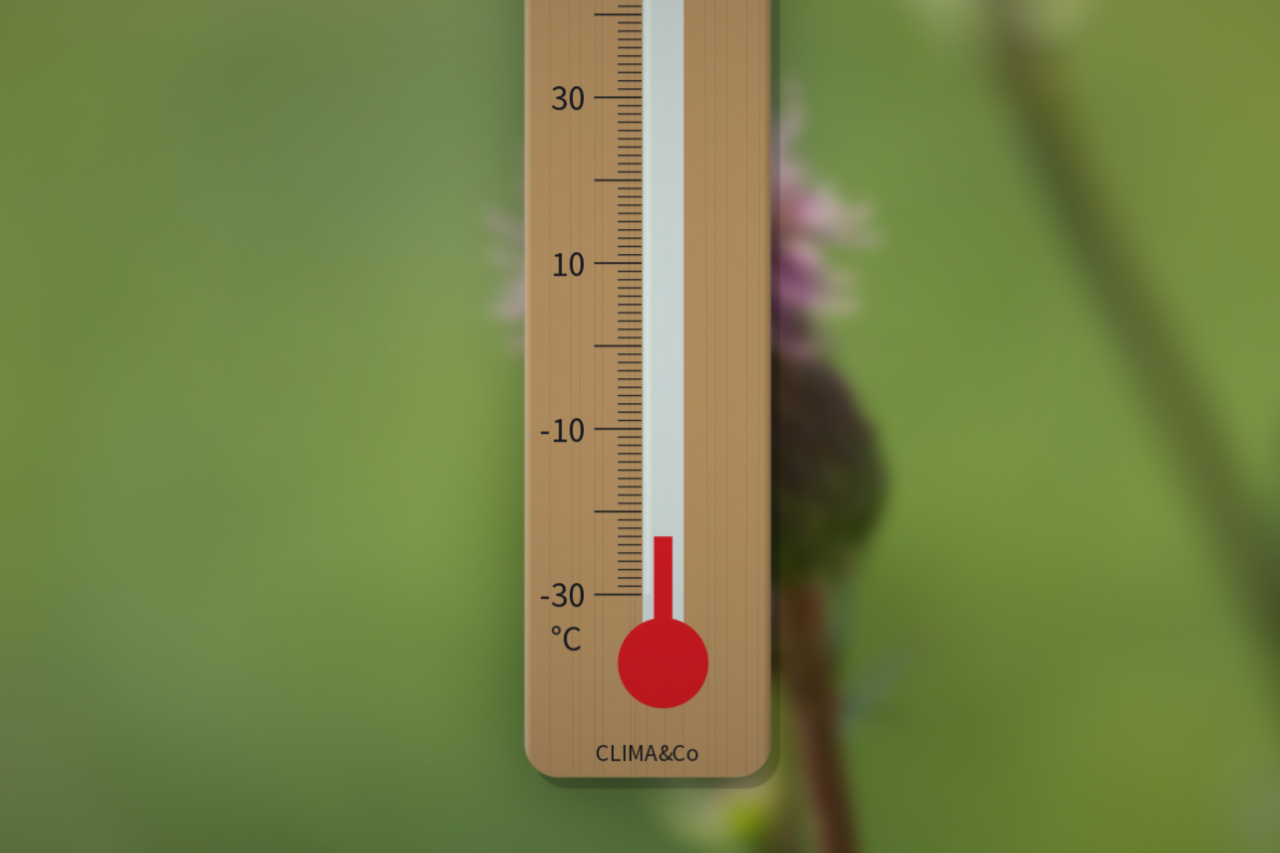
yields **-23** °C
